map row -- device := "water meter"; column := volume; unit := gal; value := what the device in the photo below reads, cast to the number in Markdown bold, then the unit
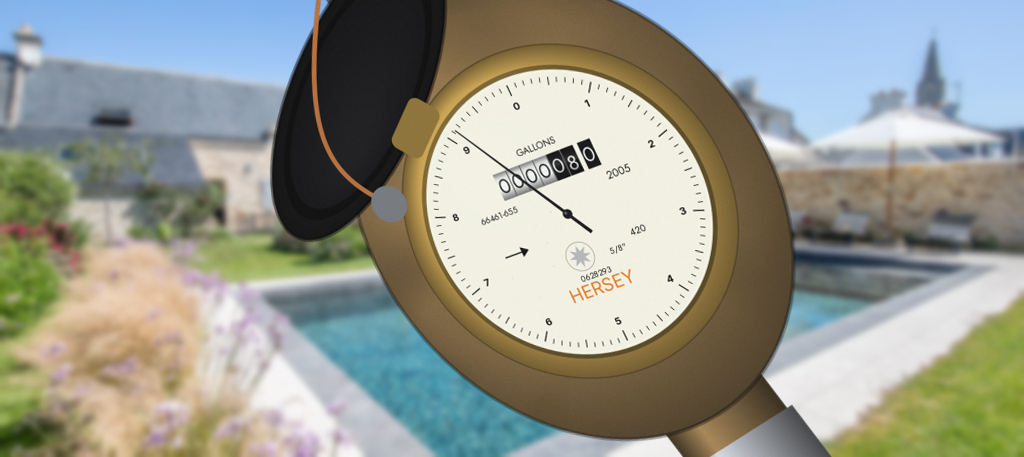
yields **79.1** gal
